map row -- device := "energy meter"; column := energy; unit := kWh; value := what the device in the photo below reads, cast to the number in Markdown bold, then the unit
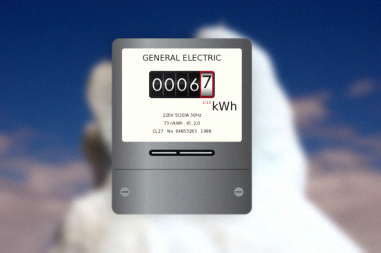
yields **6.7** kWh
